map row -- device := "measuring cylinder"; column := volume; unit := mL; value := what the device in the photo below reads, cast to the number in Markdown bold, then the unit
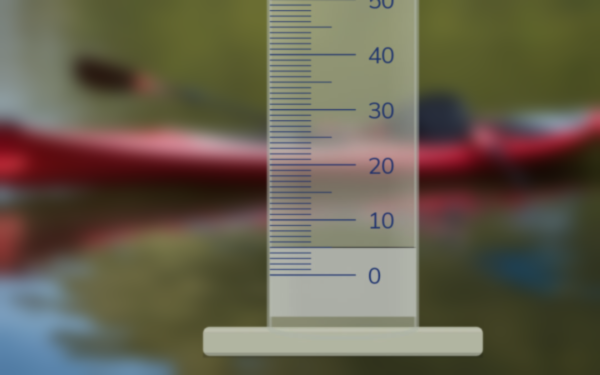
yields **5** mL
